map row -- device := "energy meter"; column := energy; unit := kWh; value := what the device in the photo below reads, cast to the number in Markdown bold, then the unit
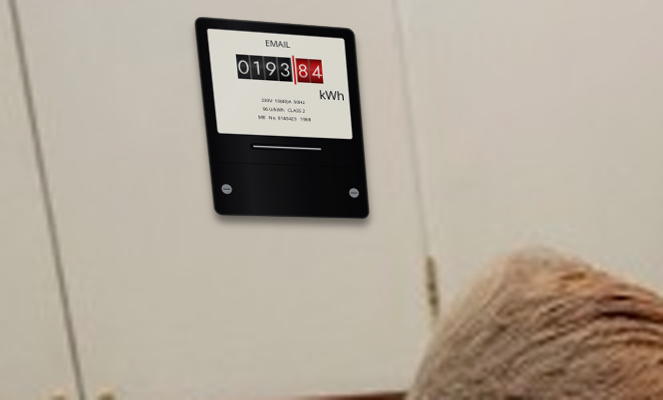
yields **193.84** kWh
